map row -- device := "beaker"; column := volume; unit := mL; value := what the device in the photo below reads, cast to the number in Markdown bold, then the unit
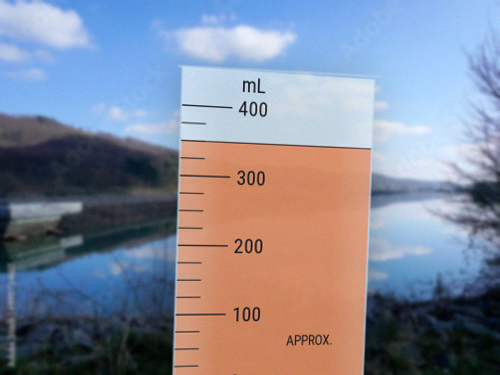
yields **350** mL
